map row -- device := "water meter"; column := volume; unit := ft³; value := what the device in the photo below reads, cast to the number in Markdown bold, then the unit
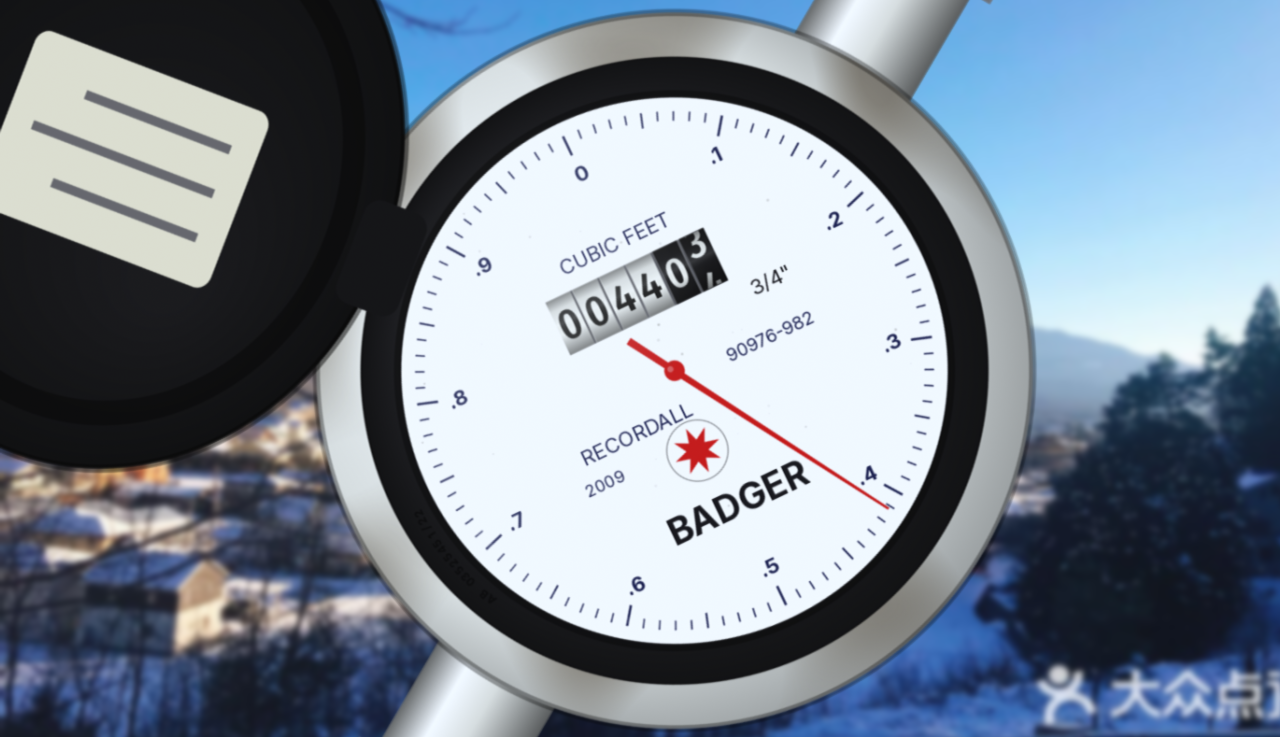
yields **4403.41** ft³
